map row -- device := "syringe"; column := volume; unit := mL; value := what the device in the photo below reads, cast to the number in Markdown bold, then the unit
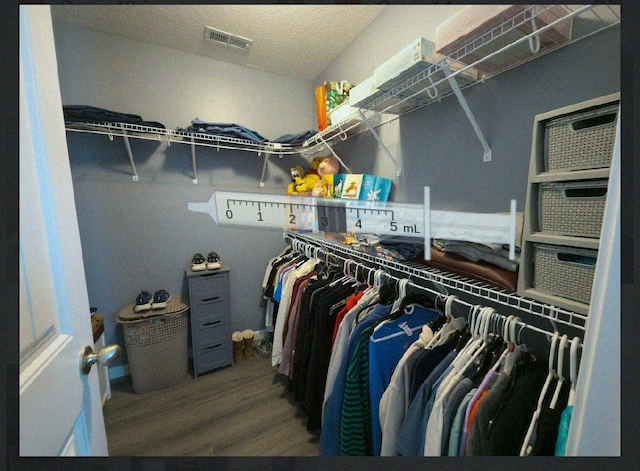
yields **2.8** mL
